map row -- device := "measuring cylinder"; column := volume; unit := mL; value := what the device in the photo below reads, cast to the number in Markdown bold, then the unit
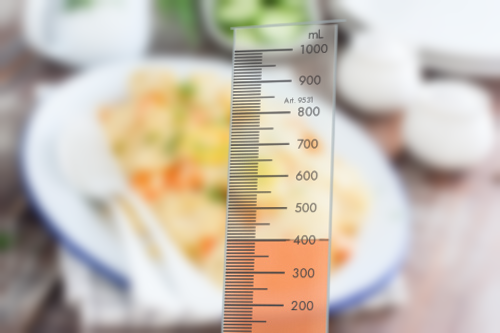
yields **400** mL
